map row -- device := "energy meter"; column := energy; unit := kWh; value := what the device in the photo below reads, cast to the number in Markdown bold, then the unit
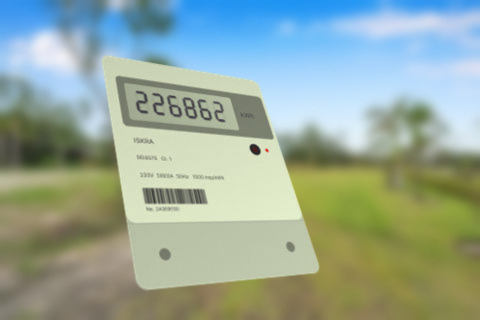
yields **226862** kWh
